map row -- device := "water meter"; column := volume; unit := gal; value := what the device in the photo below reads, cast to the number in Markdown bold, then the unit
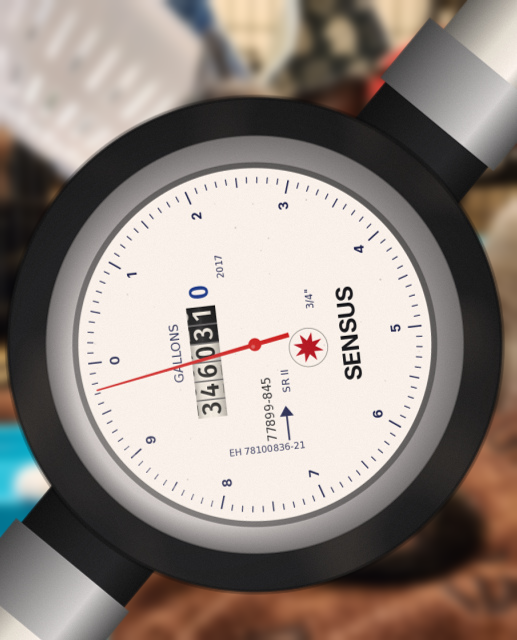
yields **3460309.7** gal
